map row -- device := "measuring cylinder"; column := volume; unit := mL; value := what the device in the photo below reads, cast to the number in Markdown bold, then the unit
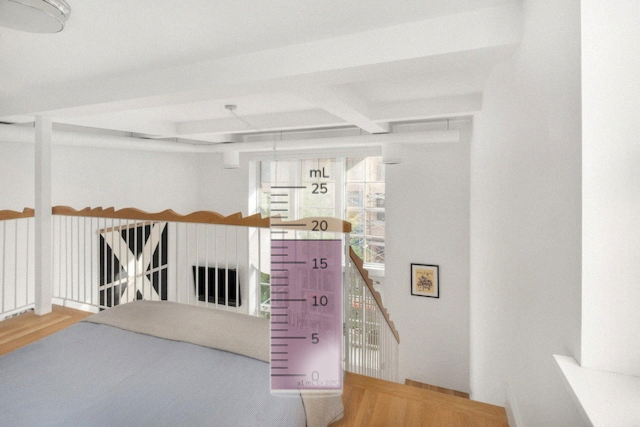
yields **18** mL
